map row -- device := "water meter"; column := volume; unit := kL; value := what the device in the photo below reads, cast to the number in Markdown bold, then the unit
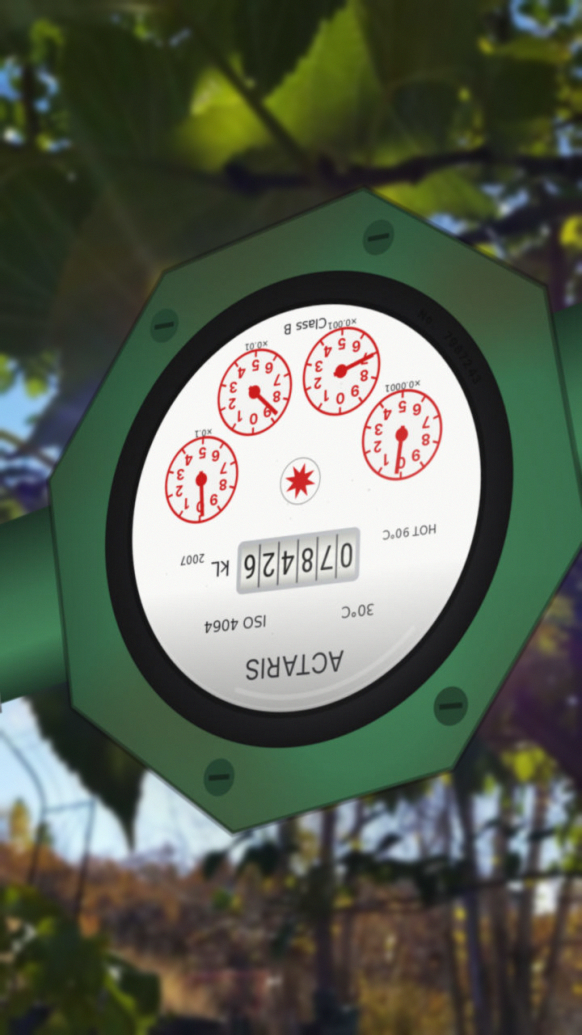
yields **78425.9870** kL
